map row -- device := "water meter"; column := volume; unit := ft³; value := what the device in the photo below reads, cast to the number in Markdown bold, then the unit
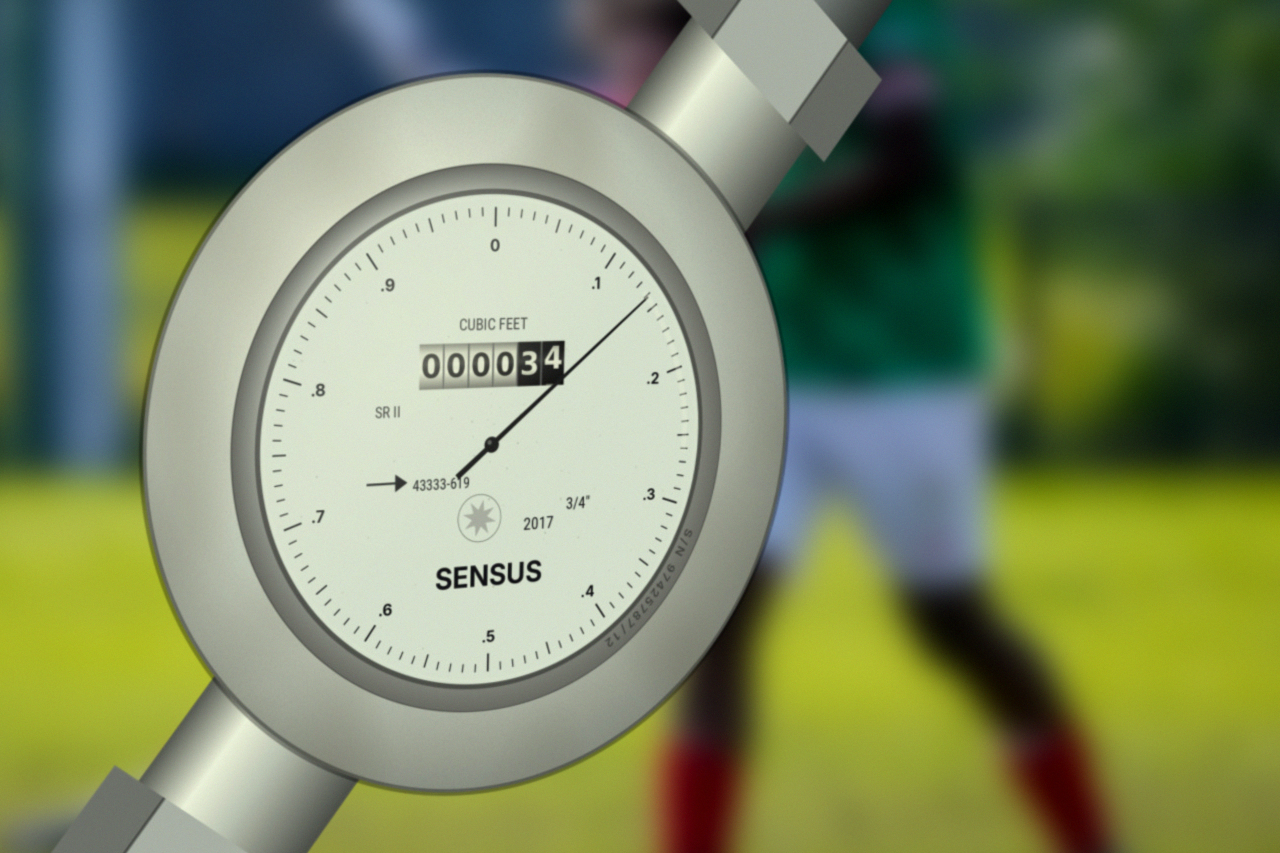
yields **34.14** ft³
